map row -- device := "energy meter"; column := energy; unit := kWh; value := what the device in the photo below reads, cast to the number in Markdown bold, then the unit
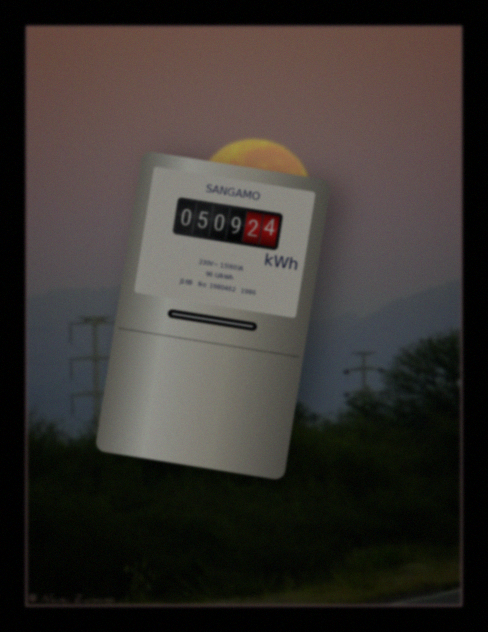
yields **509.24** kWh
